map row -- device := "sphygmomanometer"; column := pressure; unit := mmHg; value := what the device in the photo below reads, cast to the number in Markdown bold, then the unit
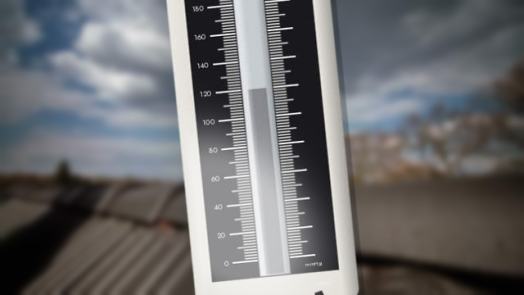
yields **120** mmHg
